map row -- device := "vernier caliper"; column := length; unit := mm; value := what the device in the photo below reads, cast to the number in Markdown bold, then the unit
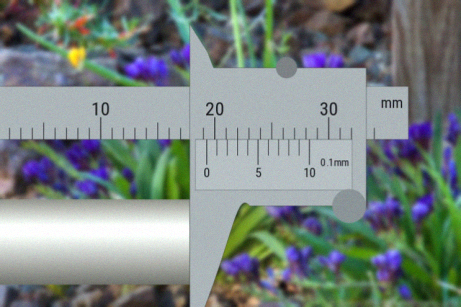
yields **19.3** mm
